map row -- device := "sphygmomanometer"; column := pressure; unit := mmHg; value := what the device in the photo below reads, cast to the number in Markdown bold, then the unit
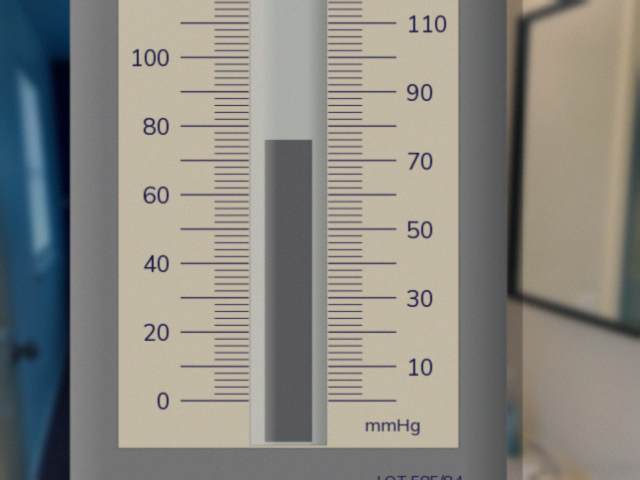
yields **76** mmHg
